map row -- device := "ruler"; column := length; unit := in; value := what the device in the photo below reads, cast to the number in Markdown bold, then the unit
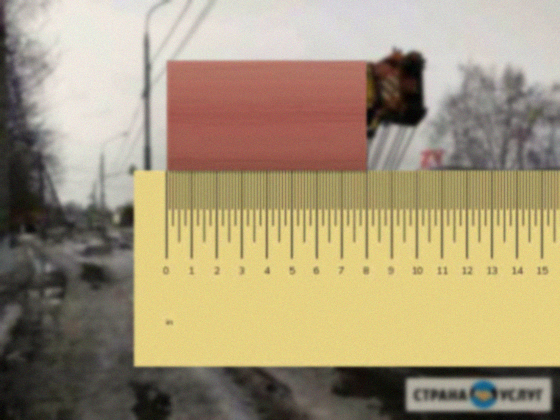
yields **8** in
